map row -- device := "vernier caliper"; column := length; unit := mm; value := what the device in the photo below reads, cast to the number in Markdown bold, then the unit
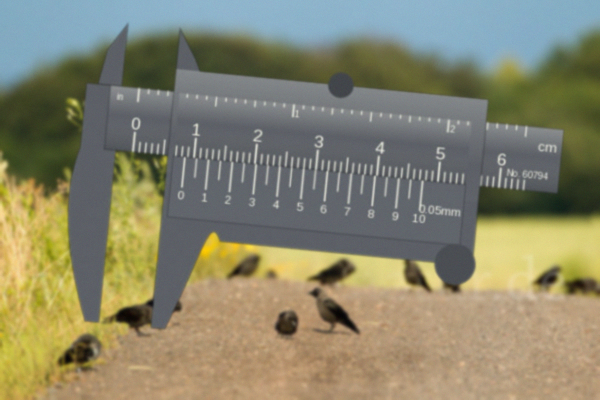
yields **8.5** mm
